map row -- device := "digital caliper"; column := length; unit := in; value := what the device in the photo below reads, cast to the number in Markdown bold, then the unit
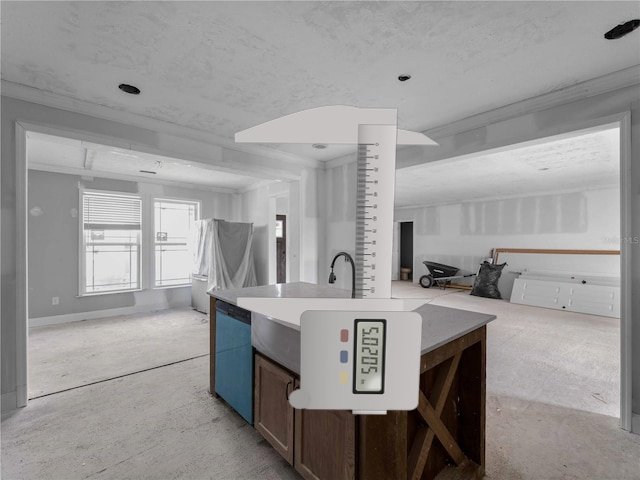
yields **5.0205** in
